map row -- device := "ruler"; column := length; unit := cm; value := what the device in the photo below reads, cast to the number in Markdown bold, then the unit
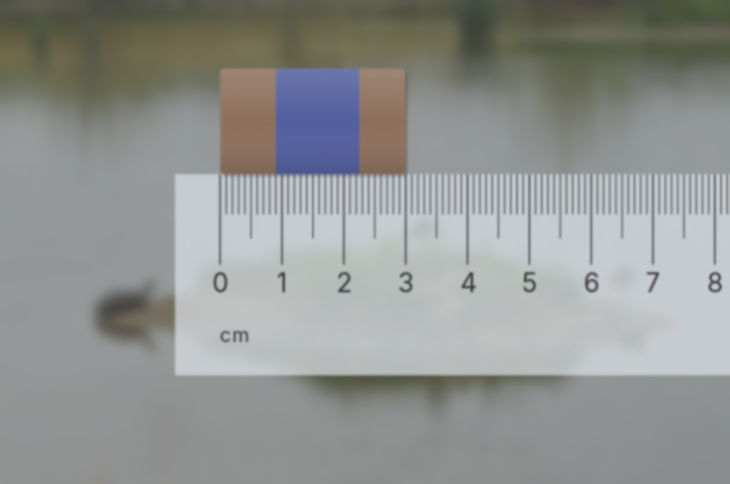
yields **3** cm
